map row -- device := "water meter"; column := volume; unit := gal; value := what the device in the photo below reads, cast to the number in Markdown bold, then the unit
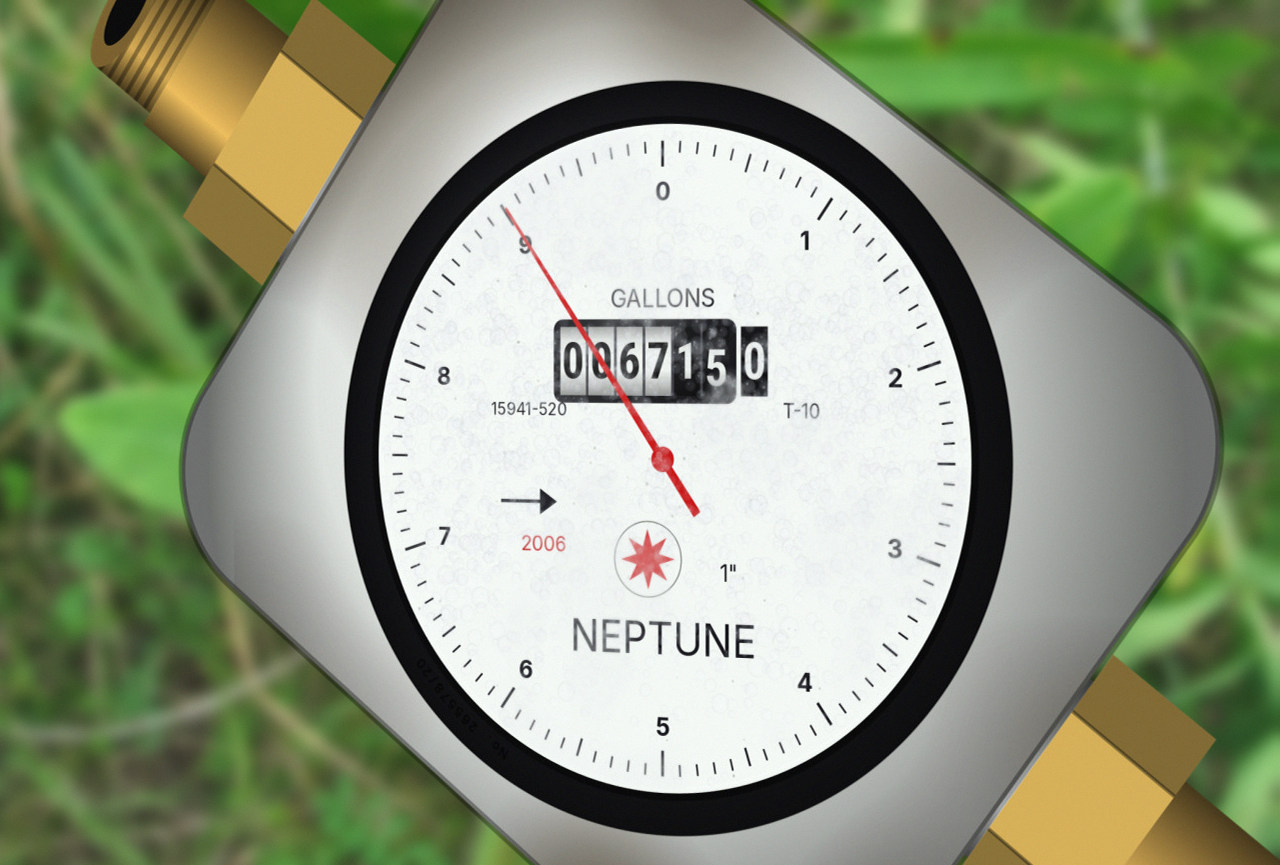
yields **67149.0** gal
